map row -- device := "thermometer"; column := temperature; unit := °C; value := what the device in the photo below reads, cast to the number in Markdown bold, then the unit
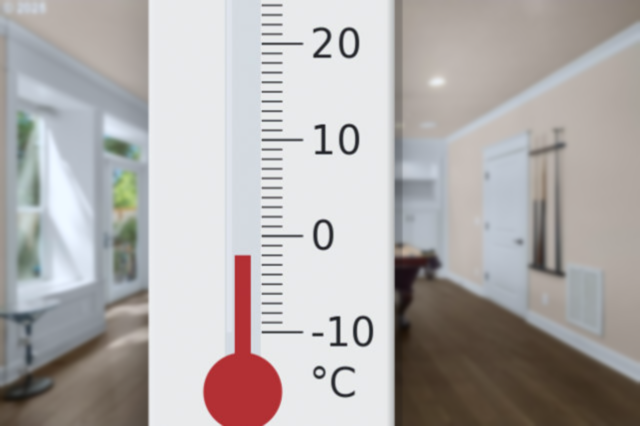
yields **-2** °C
